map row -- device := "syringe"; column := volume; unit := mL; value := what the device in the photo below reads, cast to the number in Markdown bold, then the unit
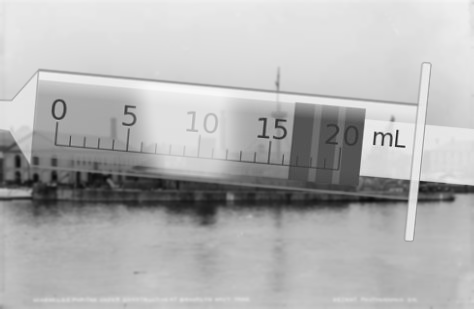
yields **16.5** mL
